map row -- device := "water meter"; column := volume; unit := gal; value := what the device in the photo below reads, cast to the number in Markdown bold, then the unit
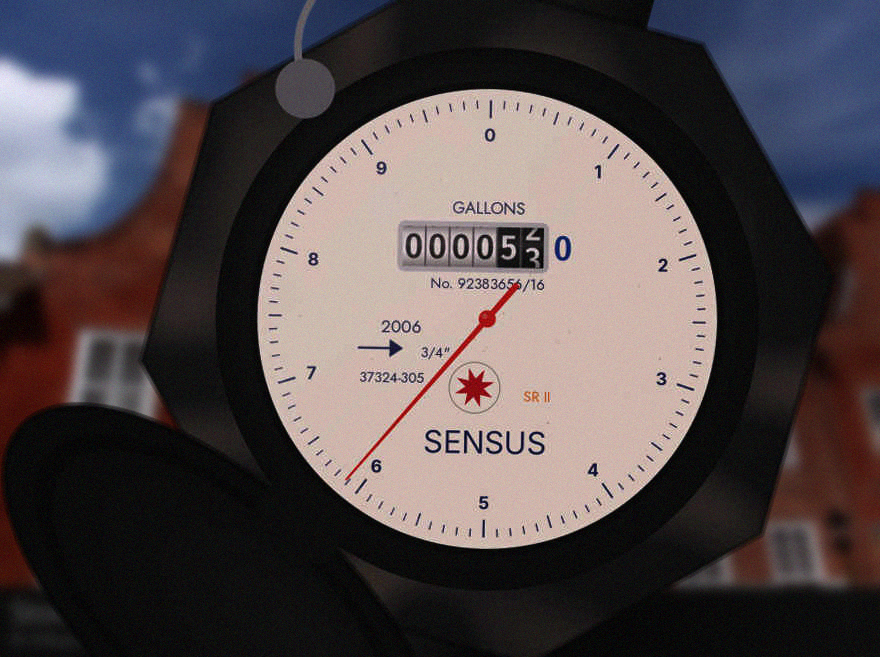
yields **526.1** gal
